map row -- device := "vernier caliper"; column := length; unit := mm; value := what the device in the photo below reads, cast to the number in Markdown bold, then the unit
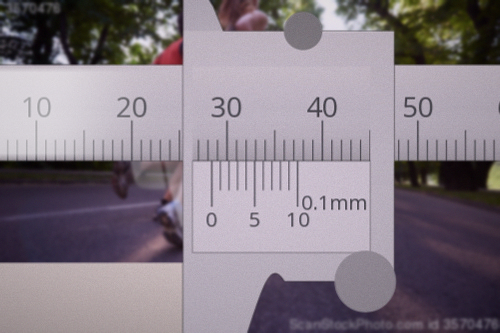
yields **28.4** mm
